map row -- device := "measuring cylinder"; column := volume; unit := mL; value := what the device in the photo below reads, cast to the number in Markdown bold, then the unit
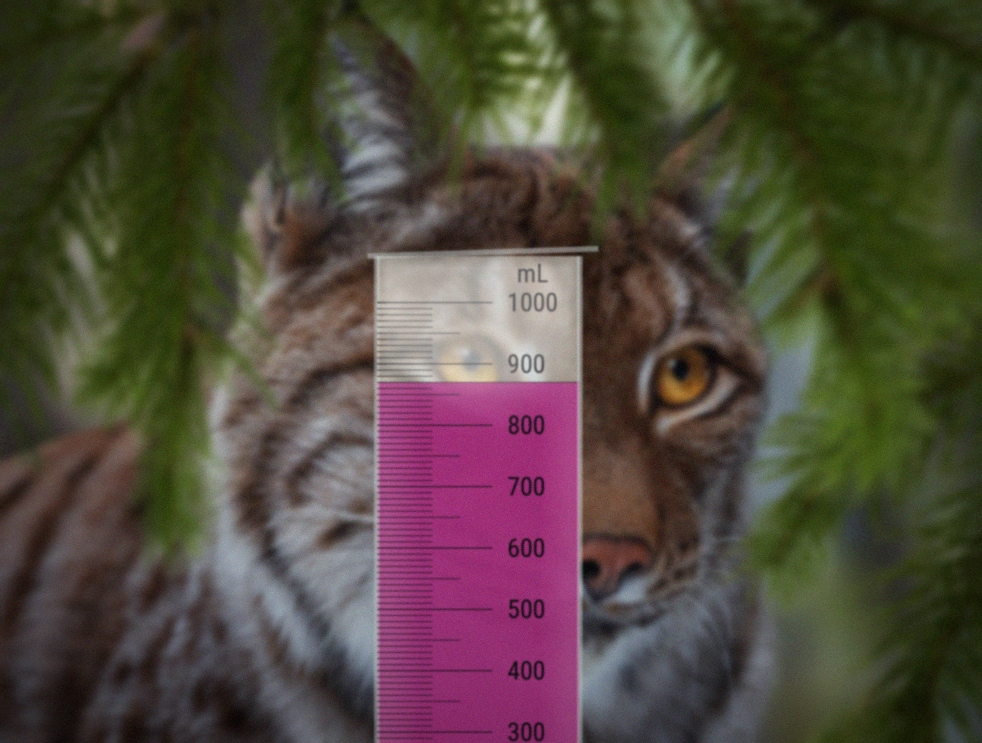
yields **870** mL
